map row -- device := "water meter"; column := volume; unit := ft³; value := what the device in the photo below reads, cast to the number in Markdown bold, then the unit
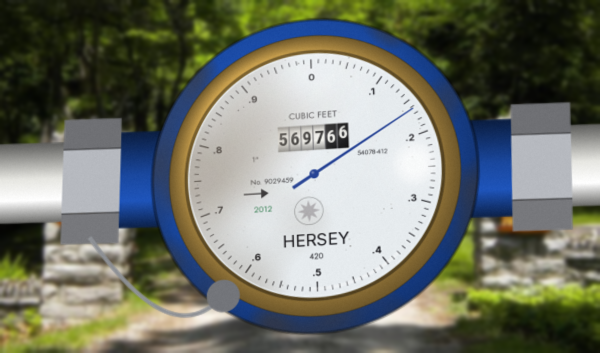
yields **569766.16** ft³
